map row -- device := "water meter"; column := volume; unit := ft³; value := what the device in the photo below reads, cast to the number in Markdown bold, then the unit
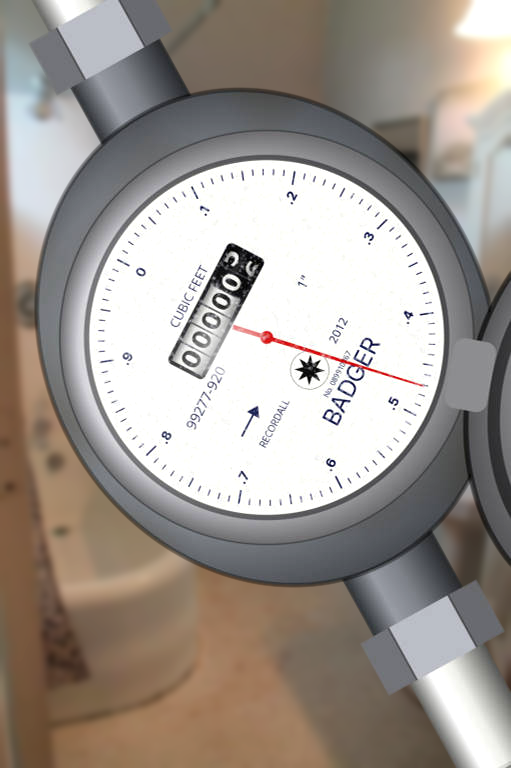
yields **5.47** ft³
